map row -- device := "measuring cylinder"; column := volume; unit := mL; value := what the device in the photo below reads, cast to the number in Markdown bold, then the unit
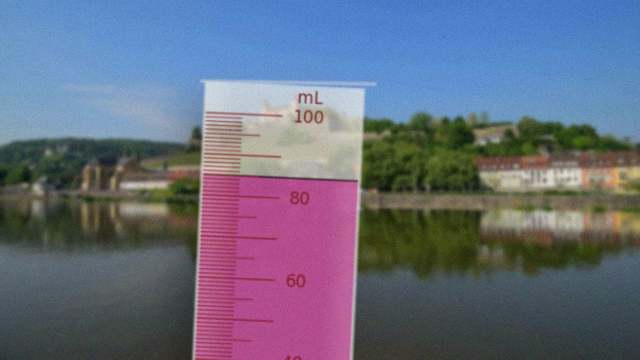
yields **85** mL
